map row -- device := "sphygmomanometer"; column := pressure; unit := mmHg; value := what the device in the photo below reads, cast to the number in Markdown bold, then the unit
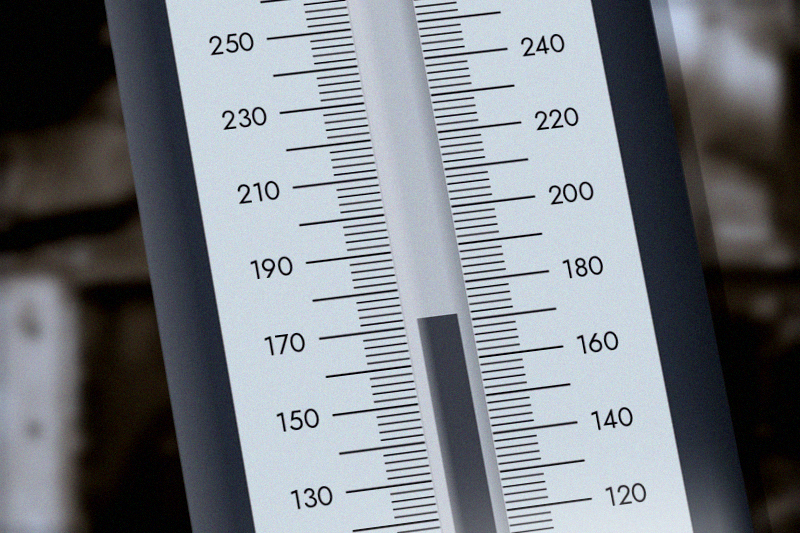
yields **172** mmHg
